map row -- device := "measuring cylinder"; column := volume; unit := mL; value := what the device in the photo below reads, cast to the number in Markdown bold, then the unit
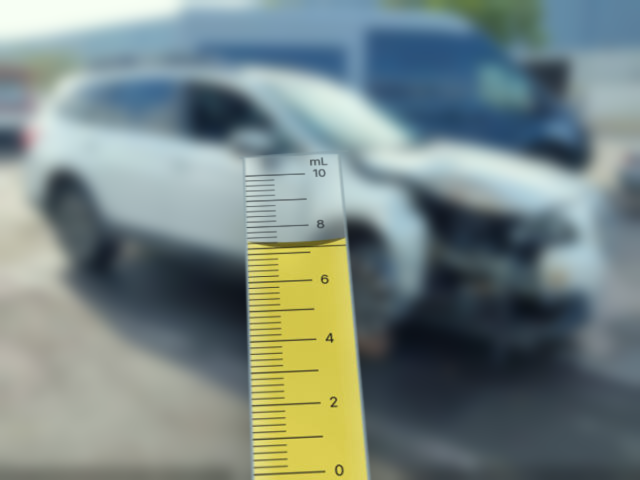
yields **7.2** mL
